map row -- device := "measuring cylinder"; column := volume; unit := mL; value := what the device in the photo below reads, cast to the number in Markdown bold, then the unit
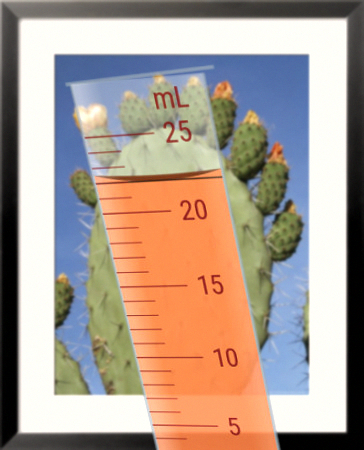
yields **22** mL
